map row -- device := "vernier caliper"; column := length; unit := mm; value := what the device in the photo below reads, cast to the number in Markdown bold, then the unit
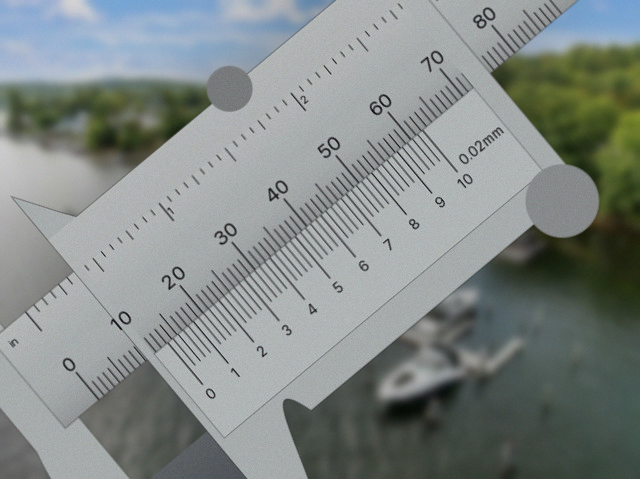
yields **13.2** mm
